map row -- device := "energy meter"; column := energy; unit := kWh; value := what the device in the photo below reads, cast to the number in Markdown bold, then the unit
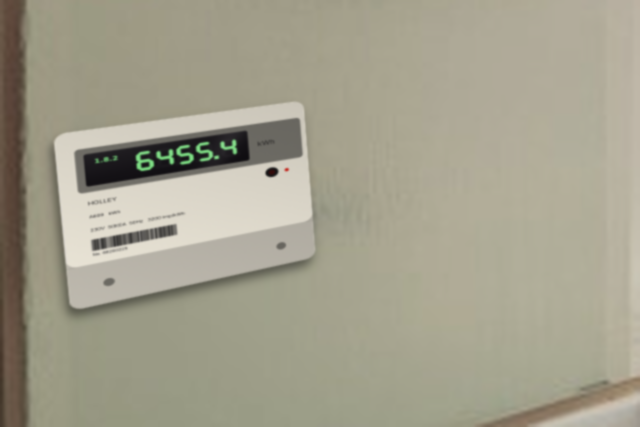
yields **6455.4** kWh
